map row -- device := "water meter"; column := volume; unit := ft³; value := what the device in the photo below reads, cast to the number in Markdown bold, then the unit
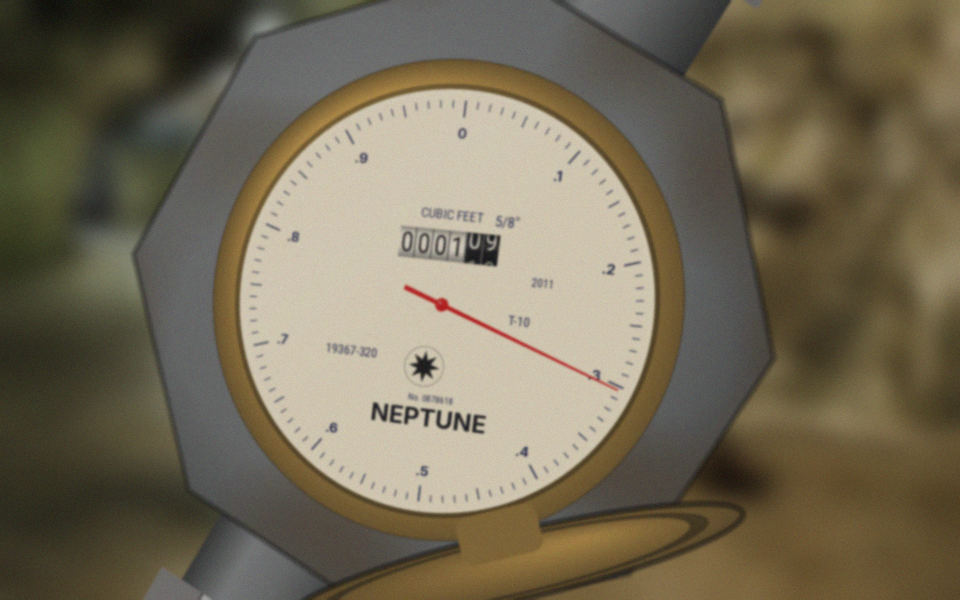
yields **109.30** ft³
